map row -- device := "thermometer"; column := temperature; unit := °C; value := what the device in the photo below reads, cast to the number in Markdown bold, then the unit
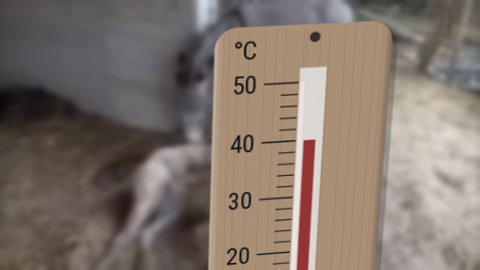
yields **40** °C
